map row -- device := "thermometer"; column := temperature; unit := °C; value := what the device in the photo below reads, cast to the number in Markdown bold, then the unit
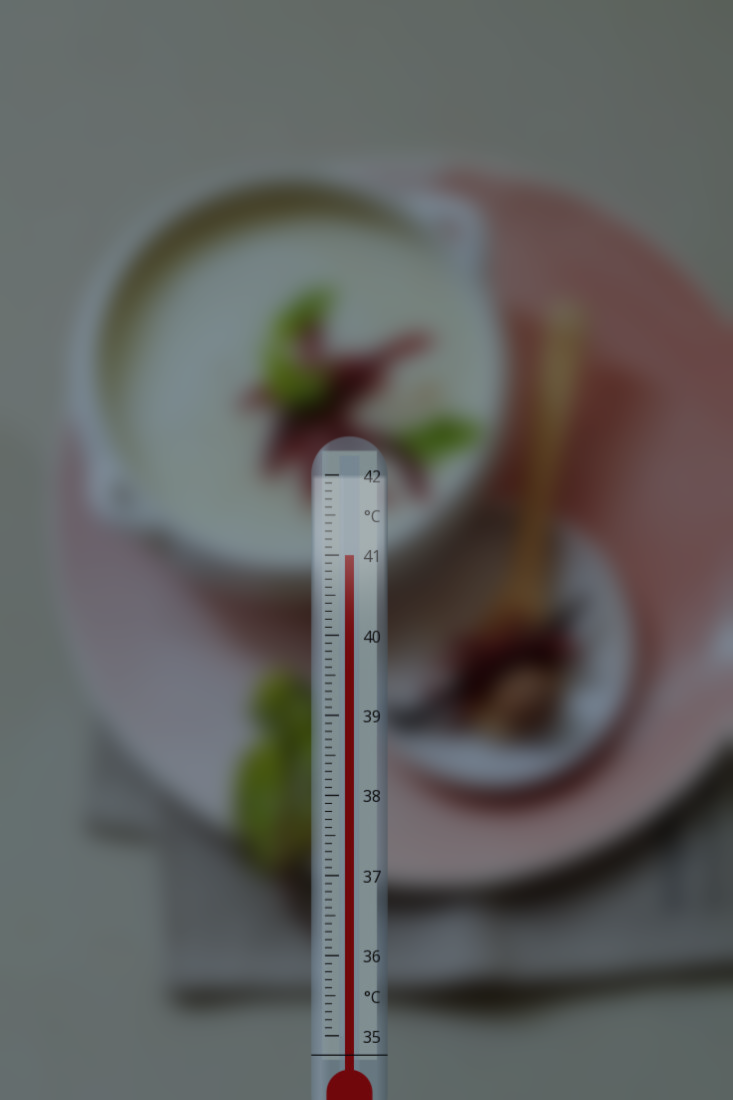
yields **41** °C
